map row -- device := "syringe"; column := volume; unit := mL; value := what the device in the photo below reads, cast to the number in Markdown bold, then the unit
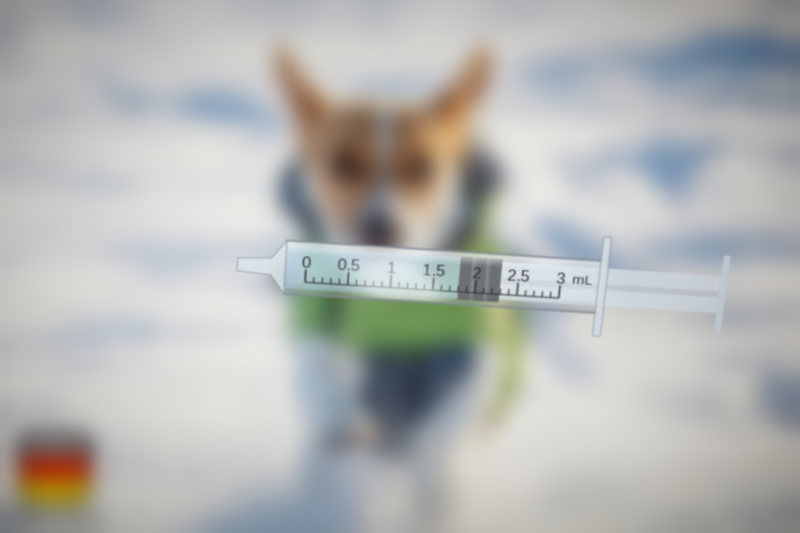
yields **1.8** mL
